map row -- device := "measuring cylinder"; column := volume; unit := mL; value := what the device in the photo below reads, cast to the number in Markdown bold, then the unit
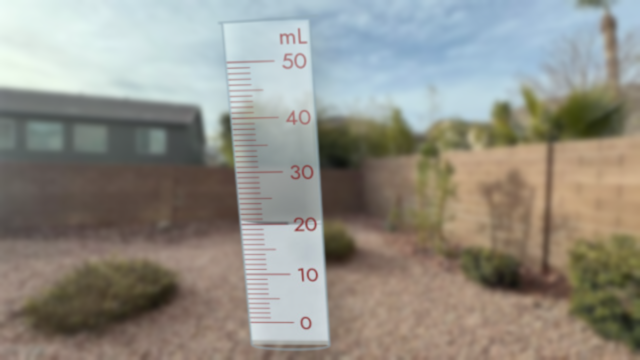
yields **20** mL
